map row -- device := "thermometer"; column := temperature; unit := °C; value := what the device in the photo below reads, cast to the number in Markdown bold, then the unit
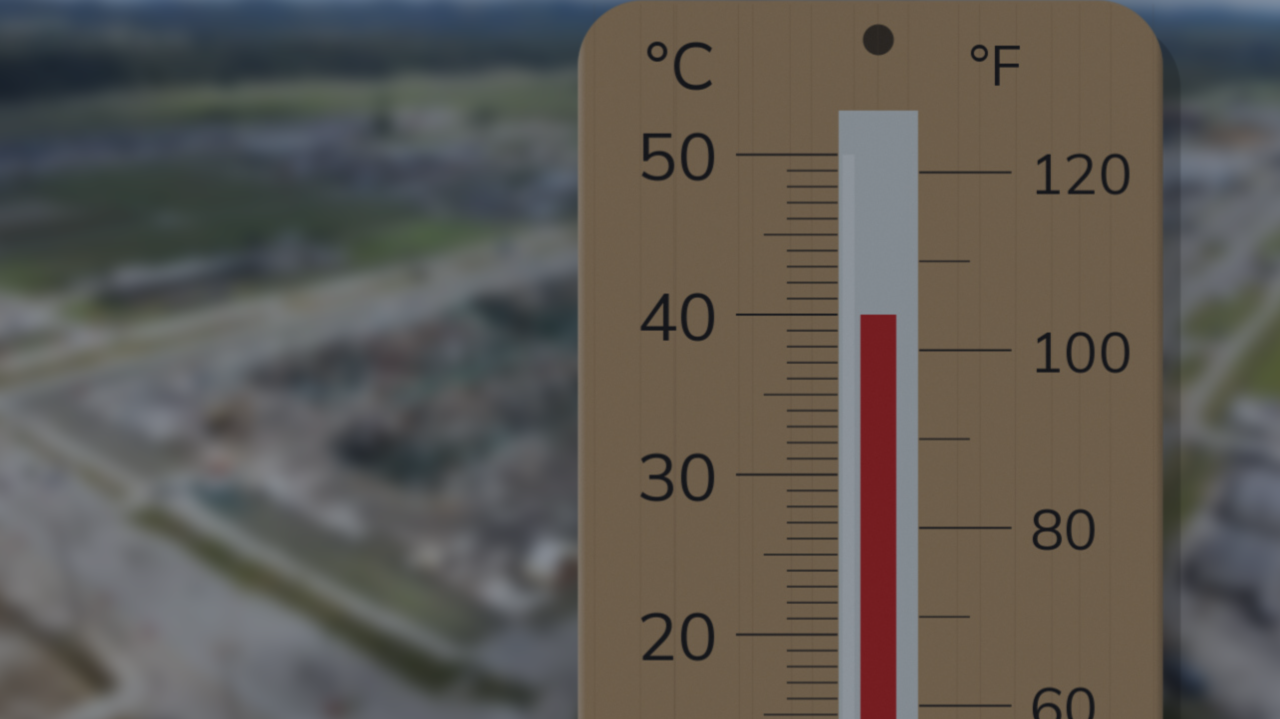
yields **40** °C
